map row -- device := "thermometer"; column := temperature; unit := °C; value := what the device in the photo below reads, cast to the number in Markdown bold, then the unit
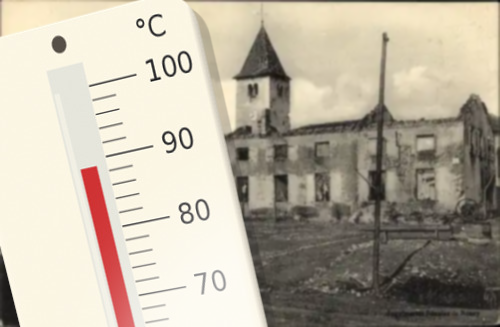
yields **89** °C
